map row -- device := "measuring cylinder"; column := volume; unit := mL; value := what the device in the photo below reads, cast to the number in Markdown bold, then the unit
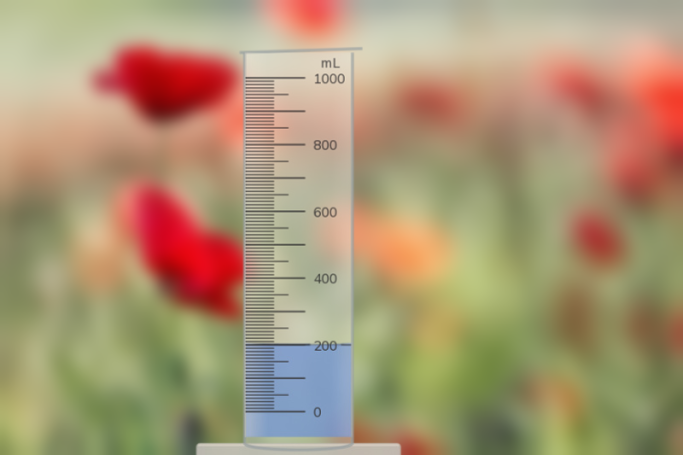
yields **200** mL
